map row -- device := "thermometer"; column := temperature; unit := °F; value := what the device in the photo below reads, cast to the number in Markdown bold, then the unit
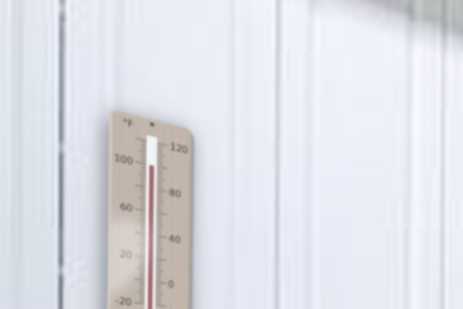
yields **100** °F
